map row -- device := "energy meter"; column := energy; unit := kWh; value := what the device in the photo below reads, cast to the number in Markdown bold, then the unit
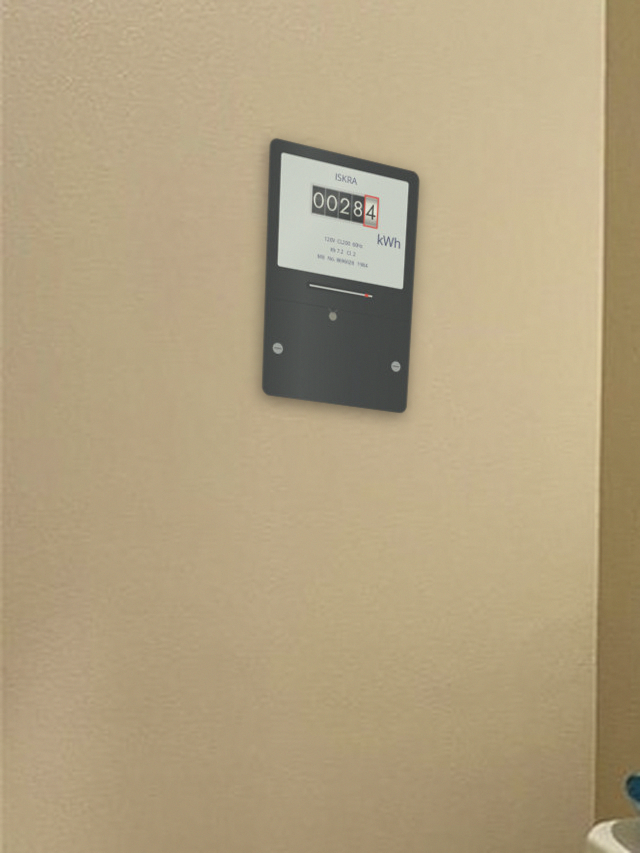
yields **28.4** kWh
